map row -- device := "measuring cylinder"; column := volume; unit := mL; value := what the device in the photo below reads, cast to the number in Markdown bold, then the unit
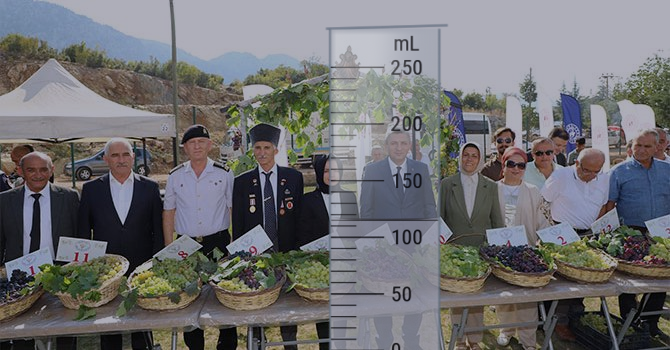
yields **115** mL
